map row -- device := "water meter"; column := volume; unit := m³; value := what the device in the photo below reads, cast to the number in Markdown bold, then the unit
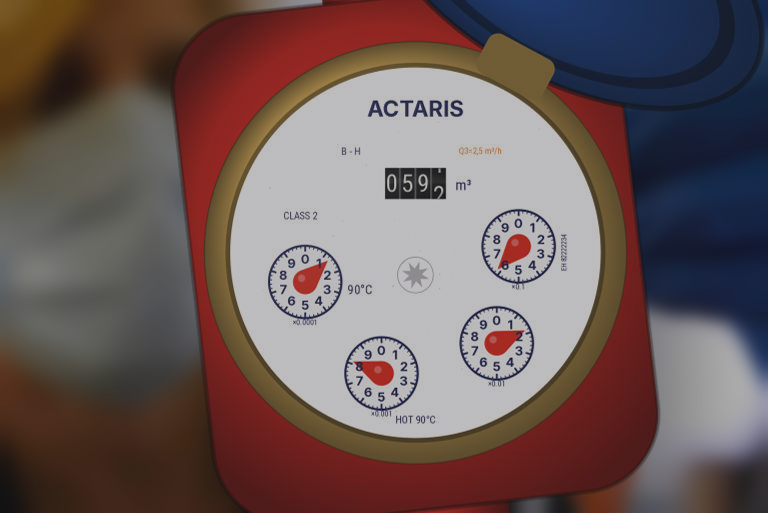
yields **591.6181** m³
